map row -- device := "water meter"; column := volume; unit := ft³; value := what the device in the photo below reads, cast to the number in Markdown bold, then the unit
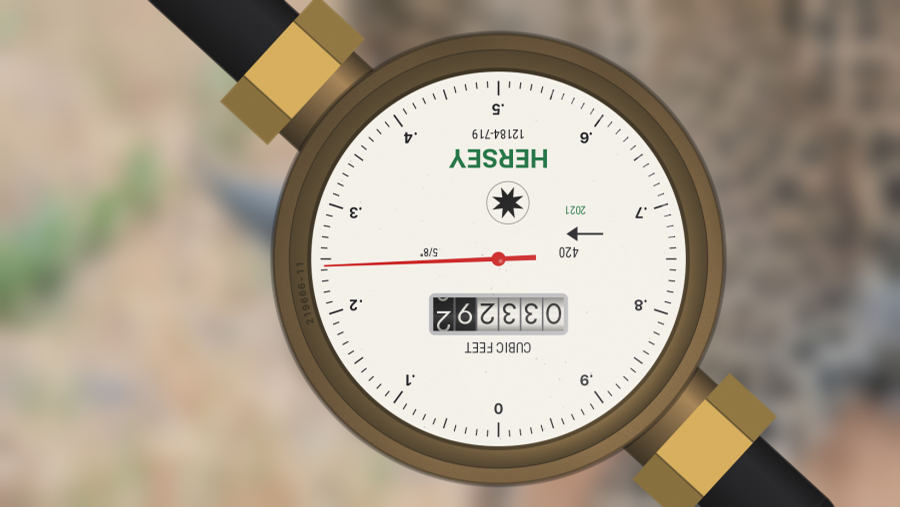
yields **33292.24** ft³
